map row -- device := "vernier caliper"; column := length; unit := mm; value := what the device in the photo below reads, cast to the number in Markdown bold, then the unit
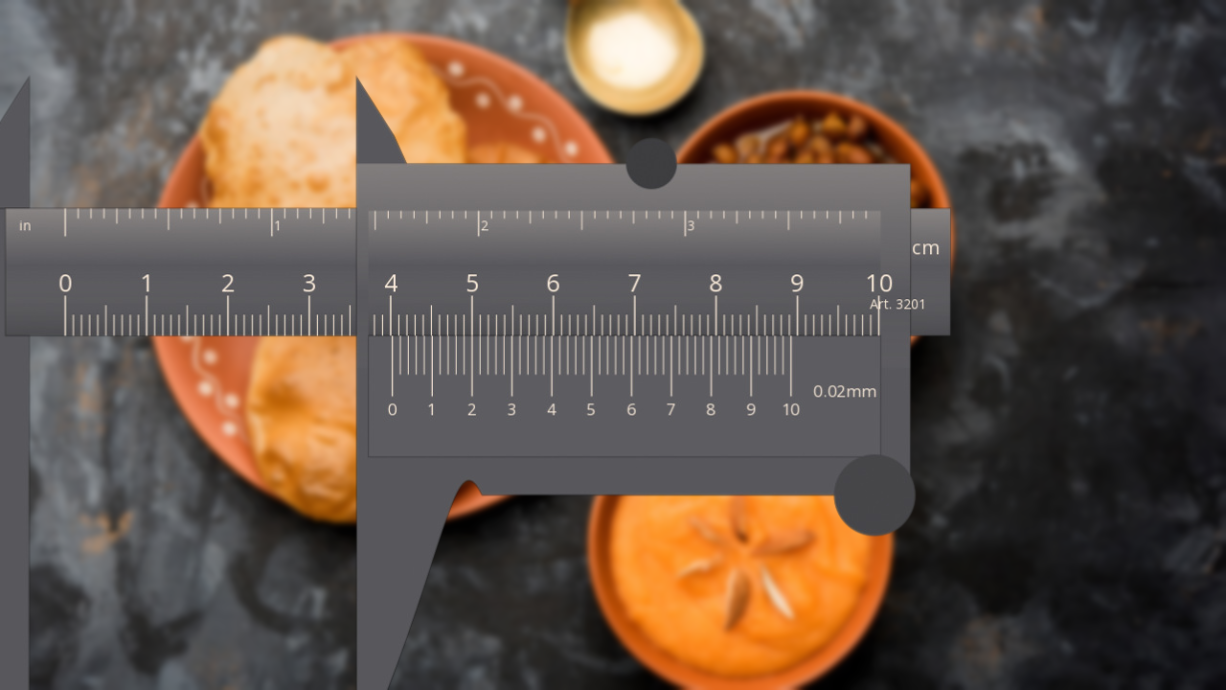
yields **40.2** mm
